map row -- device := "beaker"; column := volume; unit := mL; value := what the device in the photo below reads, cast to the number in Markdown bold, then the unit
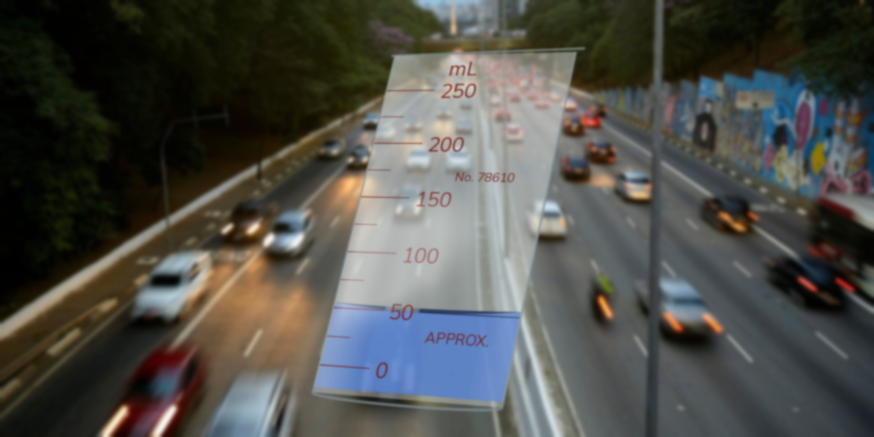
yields **50** mL
